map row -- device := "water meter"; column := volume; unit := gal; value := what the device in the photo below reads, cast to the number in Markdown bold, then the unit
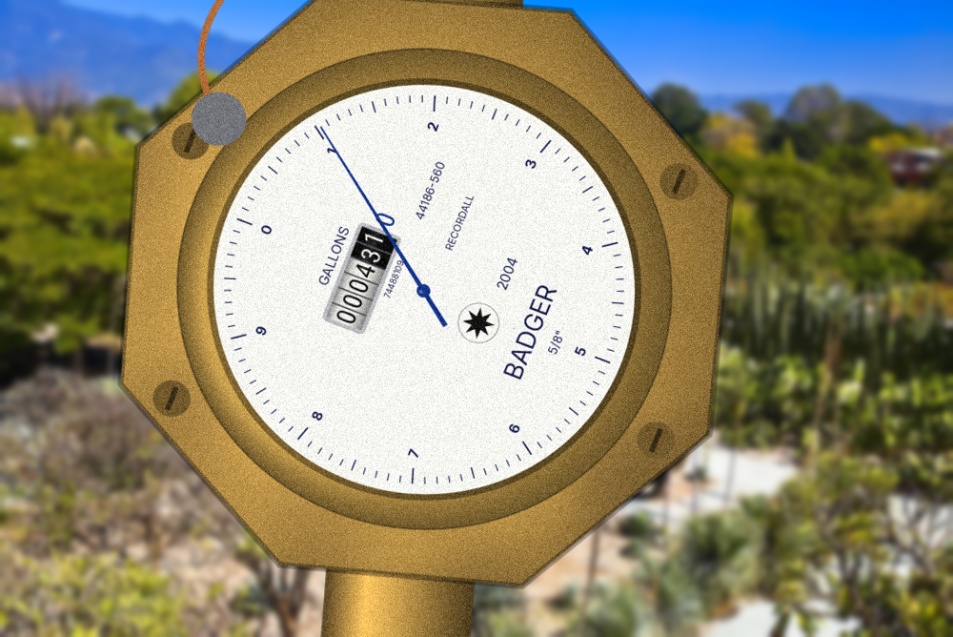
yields **4311.0** gal
